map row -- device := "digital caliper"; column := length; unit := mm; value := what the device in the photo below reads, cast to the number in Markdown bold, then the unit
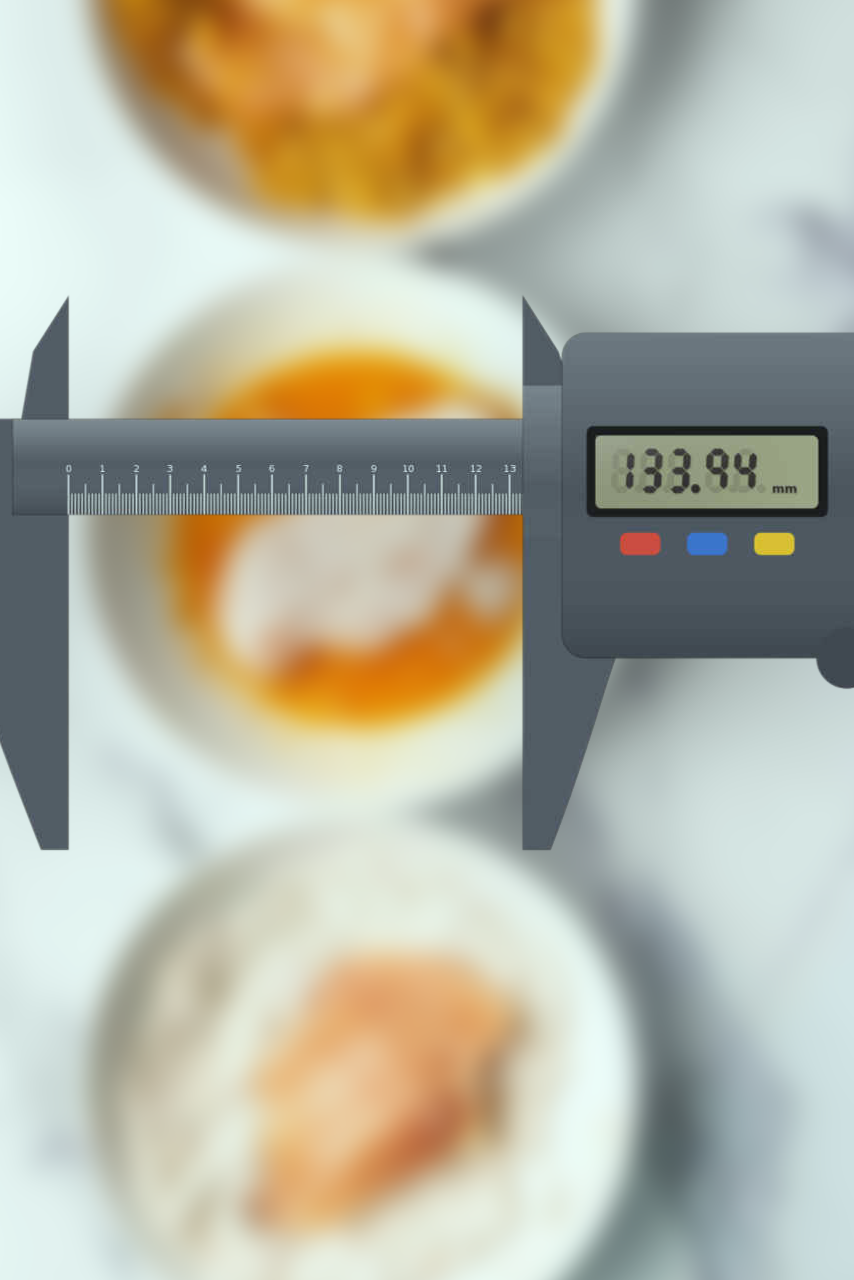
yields **133.94** mm
